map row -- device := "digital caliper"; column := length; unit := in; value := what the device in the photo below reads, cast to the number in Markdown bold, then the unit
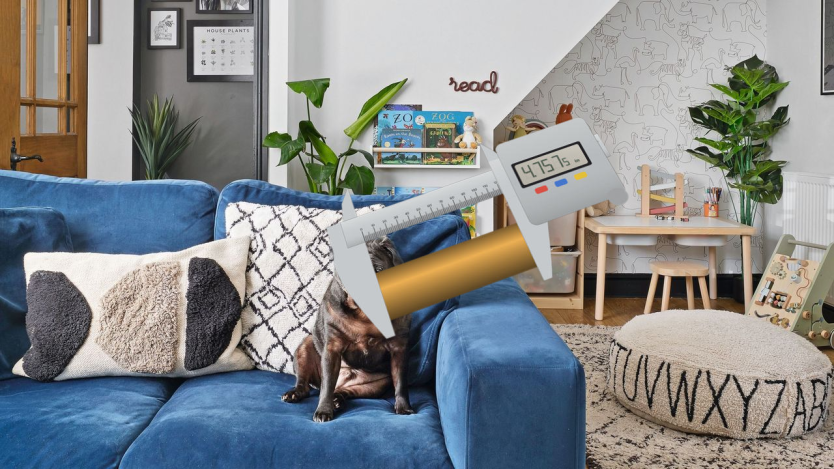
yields **4.7575** in
